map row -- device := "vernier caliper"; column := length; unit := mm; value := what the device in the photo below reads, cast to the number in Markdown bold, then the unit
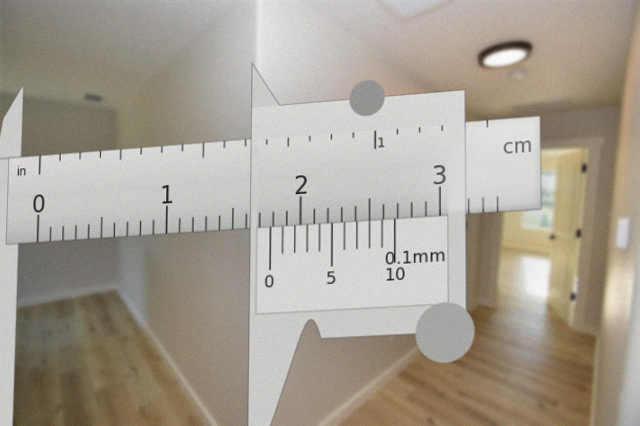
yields **17.8** mm
